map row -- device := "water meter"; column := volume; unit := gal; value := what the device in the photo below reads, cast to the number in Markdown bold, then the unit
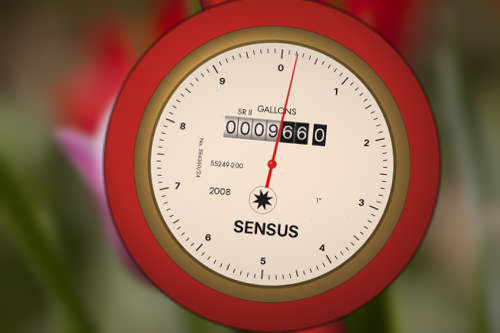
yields **9660.2** gal
